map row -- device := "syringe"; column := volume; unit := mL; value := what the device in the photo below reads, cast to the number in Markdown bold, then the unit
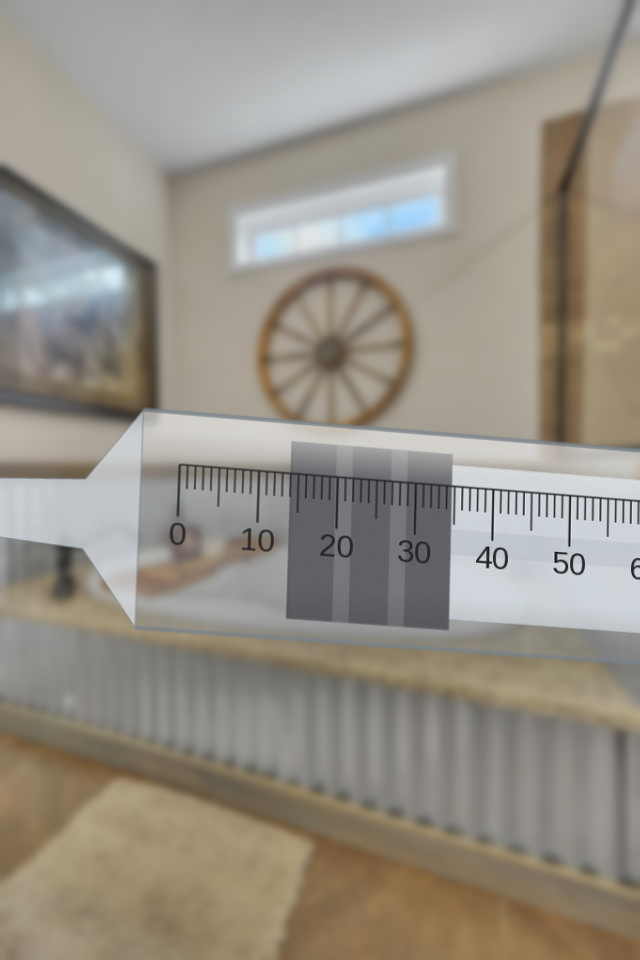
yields **14** mL
